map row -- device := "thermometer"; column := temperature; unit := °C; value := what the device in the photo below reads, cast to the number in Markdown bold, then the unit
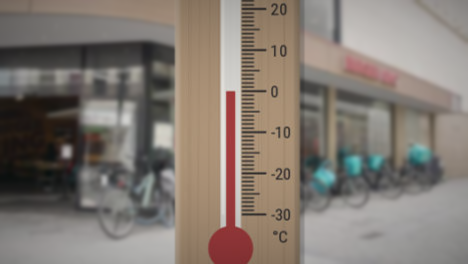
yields **0** °C
